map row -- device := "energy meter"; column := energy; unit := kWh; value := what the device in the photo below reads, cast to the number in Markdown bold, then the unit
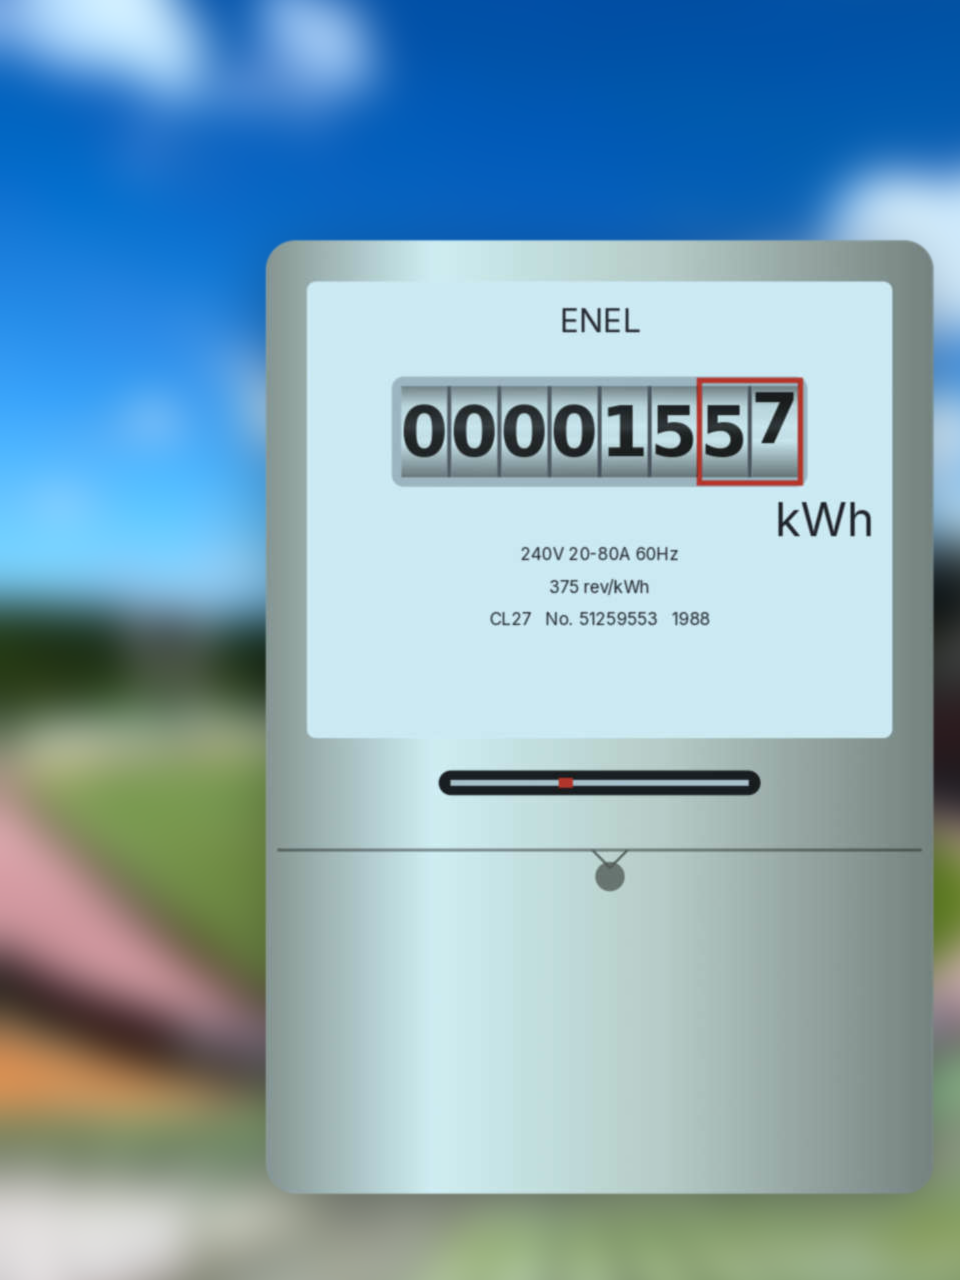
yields **15.57** kWh
